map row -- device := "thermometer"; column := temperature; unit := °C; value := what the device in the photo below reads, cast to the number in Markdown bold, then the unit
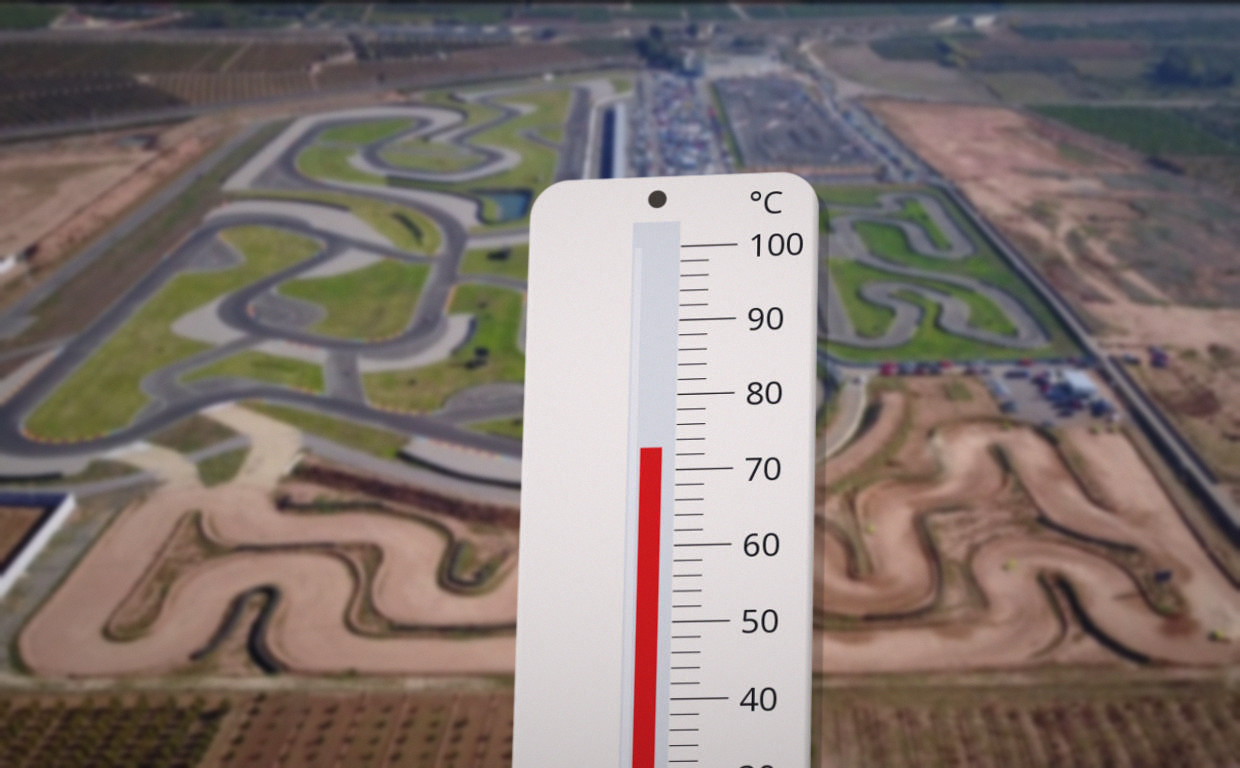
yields **73** °C
